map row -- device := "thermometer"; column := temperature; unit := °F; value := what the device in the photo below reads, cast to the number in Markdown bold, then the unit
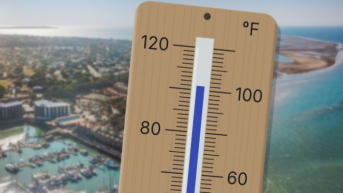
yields **102** °F
